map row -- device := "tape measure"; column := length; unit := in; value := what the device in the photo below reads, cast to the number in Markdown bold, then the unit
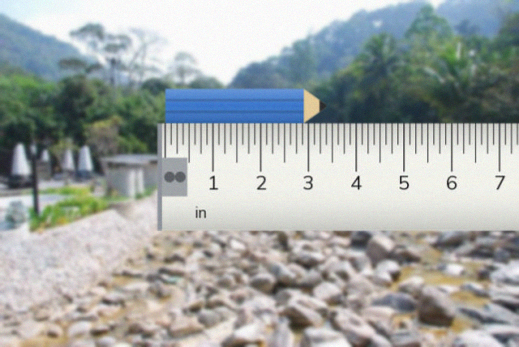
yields **3.375** in
